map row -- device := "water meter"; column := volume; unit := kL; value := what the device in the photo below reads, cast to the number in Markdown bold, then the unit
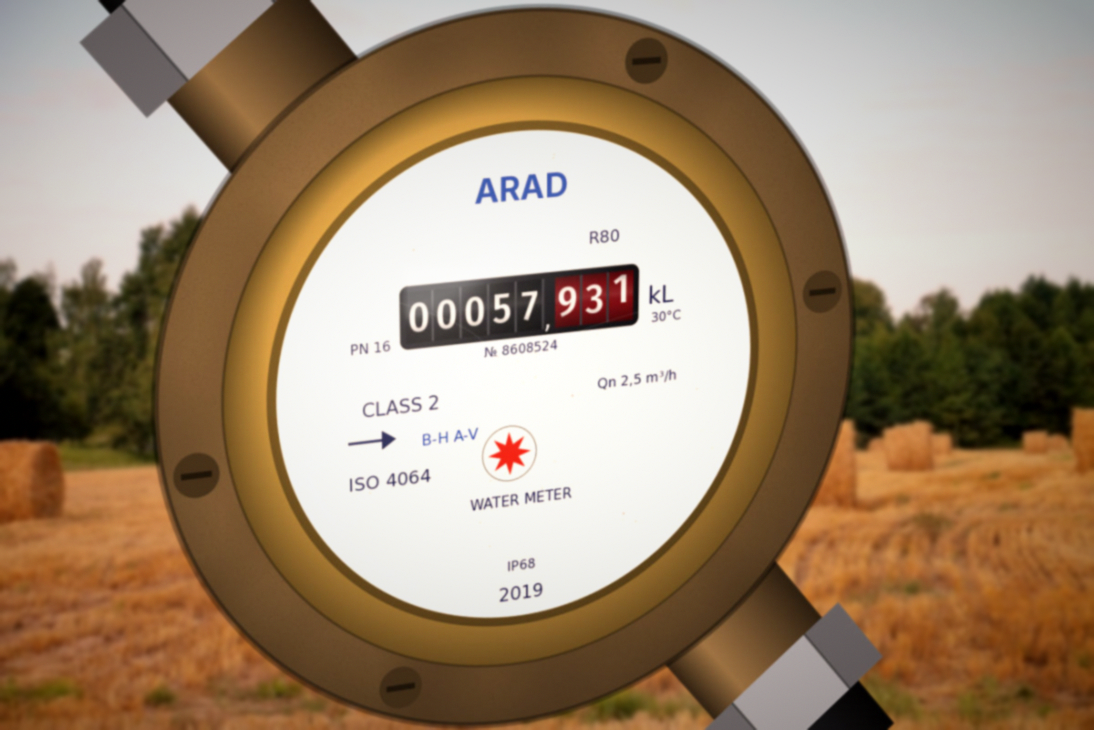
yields **57.931** kL
